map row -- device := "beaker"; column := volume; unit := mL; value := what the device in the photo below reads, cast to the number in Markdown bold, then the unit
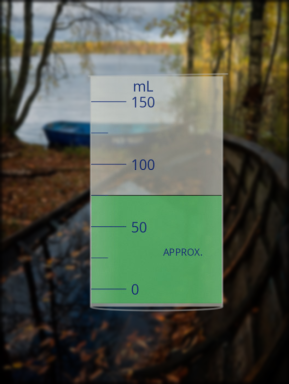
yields **75** mL
